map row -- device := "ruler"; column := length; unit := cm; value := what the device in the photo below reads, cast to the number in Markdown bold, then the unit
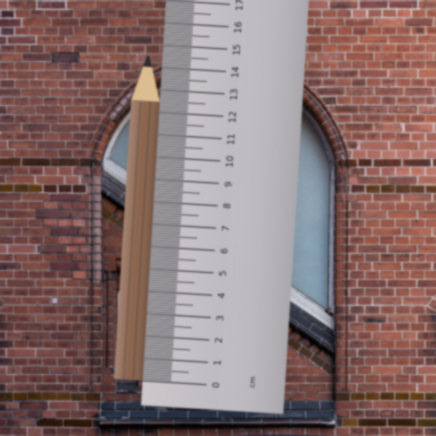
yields **14.5** cm
